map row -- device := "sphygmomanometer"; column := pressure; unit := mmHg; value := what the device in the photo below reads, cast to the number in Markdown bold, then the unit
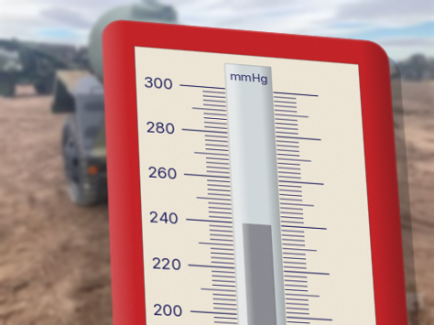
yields **240** mmHg
